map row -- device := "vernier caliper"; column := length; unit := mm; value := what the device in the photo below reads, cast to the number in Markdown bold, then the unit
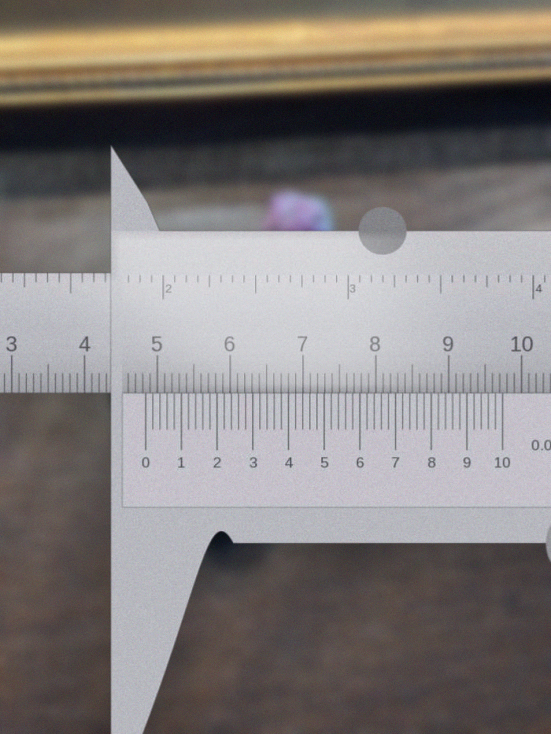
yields **48.4** mm
